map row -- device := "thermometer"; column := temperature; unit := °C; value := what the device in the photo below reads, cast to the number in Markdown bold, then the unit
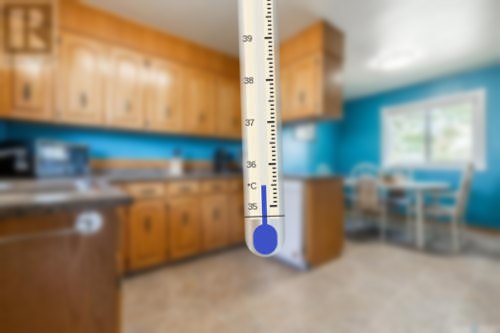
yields **35.5** °C
